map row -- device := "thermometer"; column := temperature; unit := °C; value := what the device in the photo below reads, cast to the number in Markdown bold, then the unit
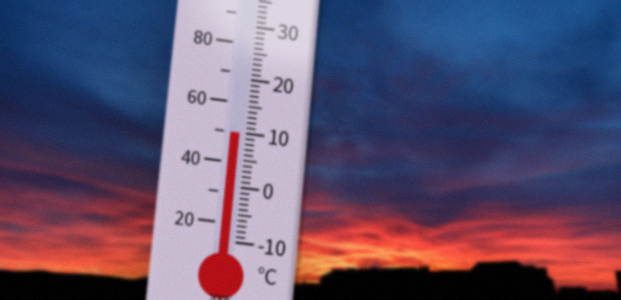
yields **10** °C
